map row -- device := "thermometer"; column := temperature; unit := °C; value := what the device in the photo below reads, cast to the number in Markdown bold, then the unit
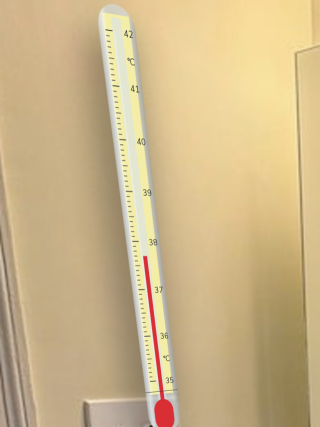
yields **37.7** °C
